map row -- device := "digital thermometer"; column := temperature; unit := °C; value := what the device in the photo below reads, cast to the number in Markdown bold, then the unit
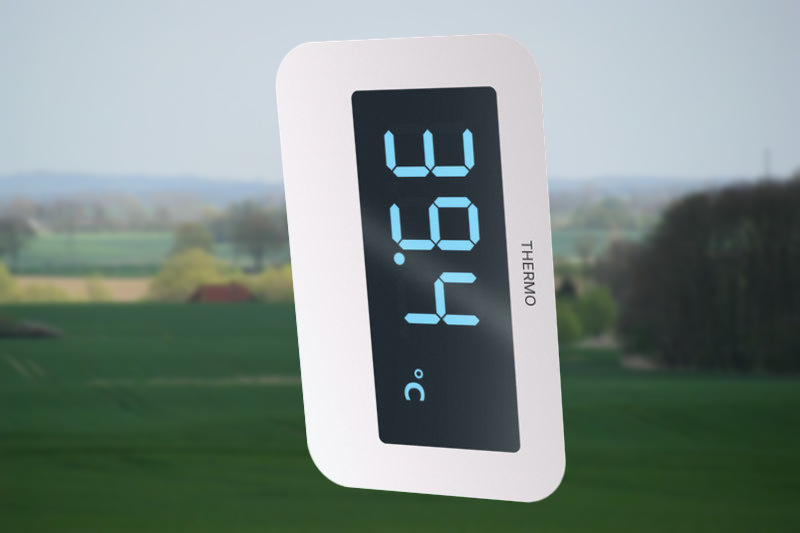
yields **39.4** °C
